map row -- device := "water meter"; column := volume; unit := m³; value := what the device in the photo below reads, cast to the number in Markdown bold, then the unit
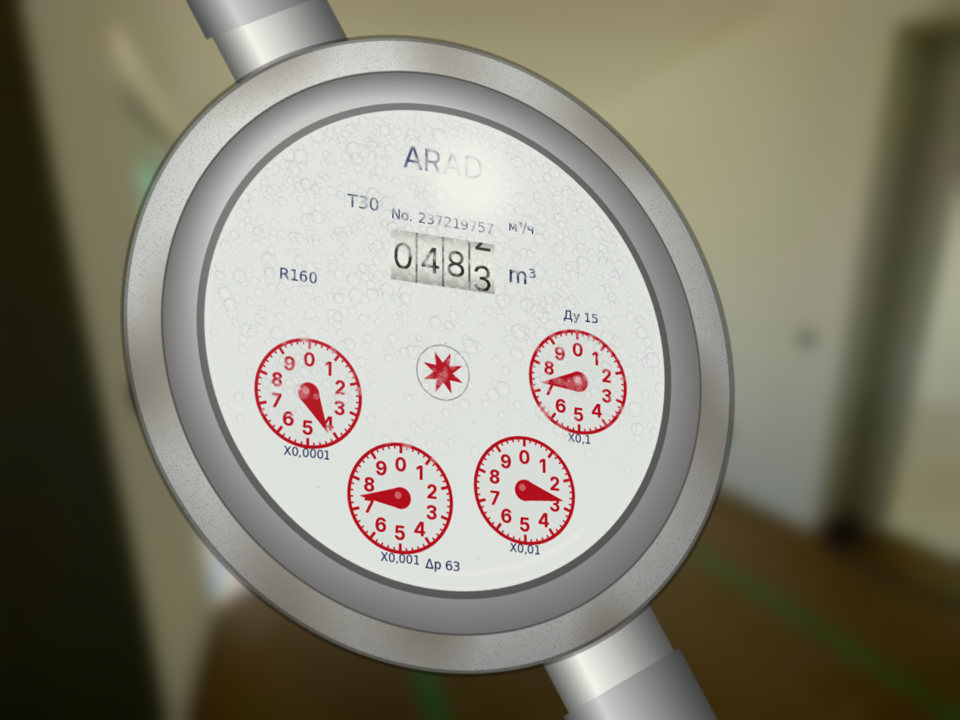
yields **482.7274** m³
